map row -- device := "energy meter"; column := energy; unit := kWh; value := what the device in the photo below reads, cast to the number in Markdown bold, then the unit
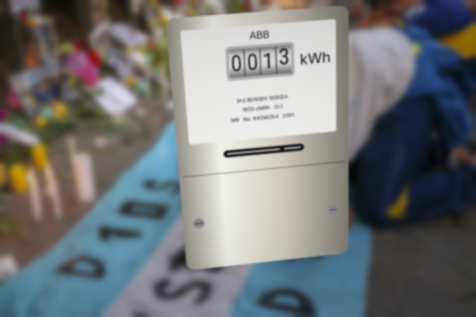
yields **13** kWh
